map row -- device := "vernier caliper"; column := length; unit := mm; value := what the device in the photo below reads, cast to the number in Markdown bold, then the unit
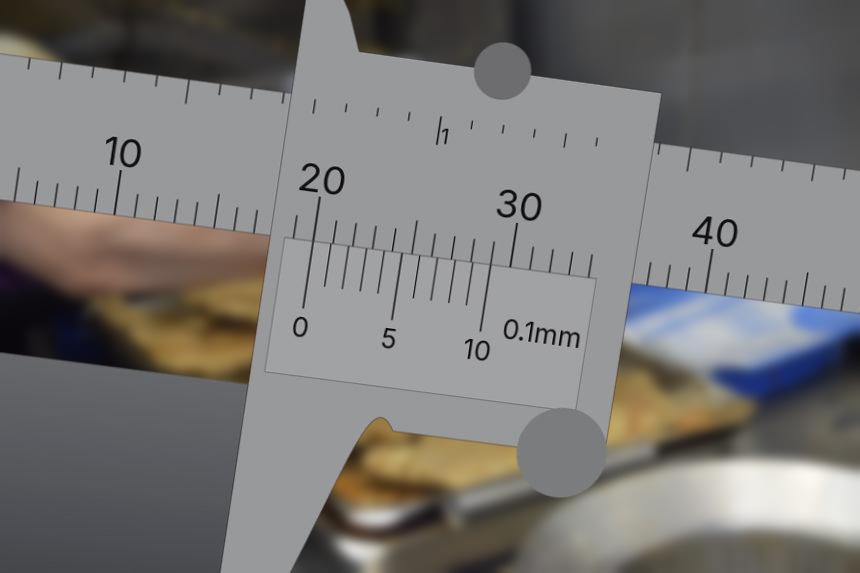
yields **20.0** mm
